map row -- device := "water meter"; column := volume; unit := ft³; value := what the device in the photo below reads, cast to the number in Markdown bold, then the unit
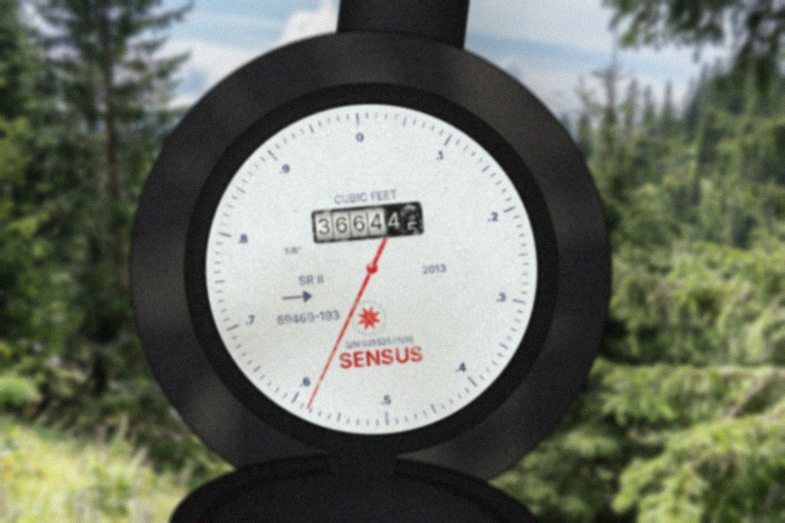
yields **366444.58** ft³
